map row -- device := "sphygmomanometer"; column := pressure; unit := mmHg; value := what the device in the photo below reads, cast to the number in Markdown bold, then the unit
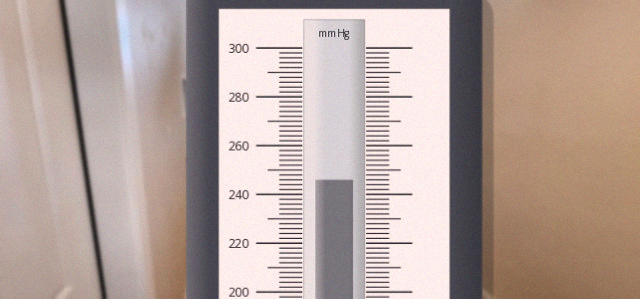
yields **246** mmHg
